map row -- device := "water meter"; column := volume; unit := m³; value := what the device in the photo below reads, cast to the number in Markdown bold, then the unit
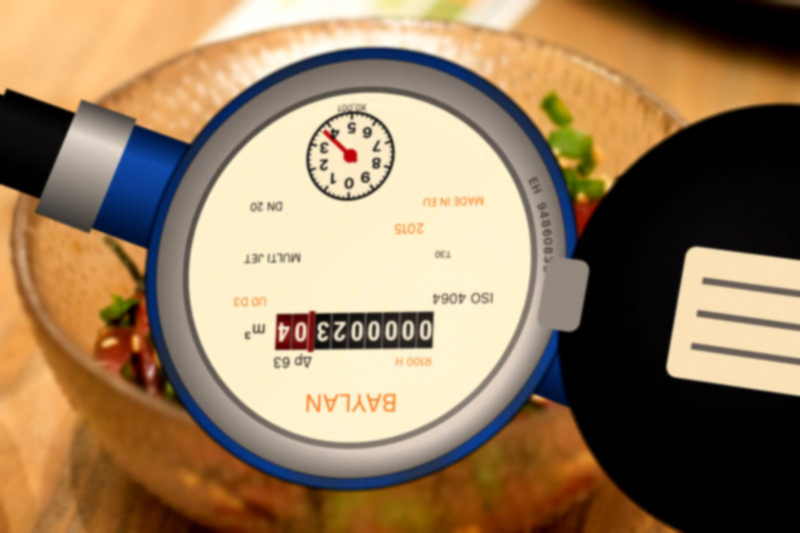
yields **23.043** m³
